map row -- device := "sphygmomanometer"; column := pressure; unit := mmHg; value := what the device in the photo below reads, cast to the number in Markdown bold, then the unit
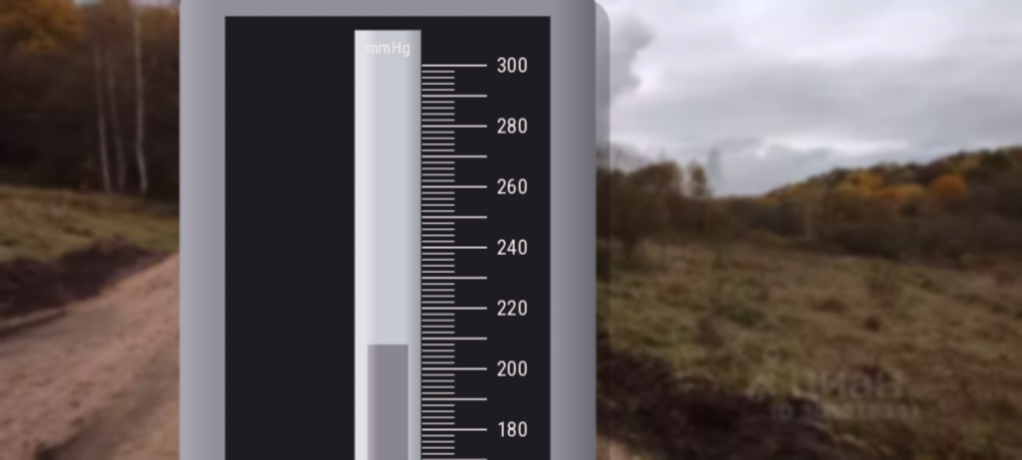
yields **208** mmHg
